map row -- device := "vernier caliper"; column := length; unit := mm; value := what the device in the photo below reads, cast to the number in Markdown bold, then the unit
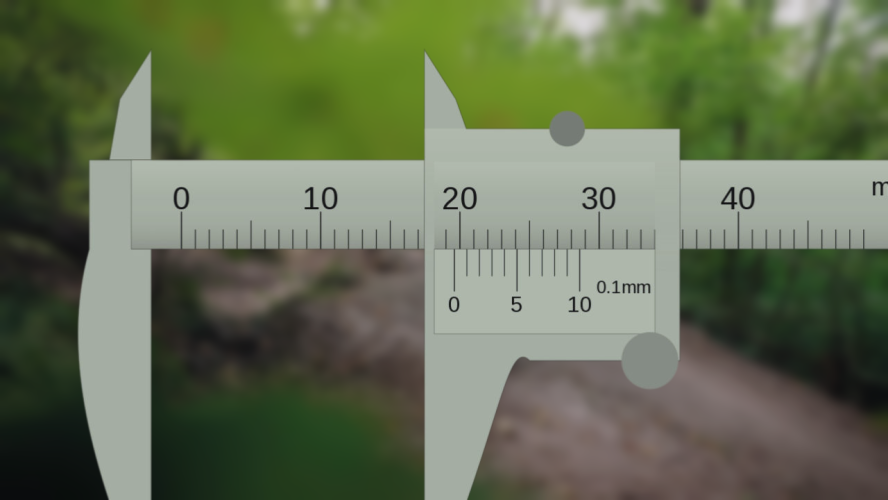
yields **19.6** mm
